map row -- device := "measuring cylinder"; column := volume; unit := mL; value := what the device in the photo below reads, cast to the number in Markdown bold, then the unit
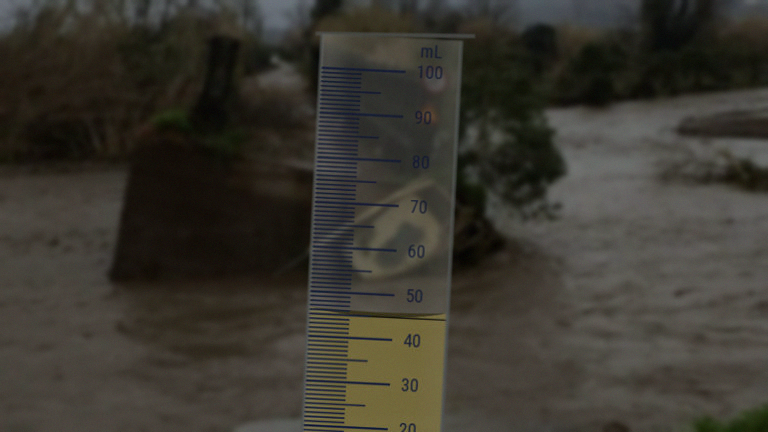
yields **45** mL
